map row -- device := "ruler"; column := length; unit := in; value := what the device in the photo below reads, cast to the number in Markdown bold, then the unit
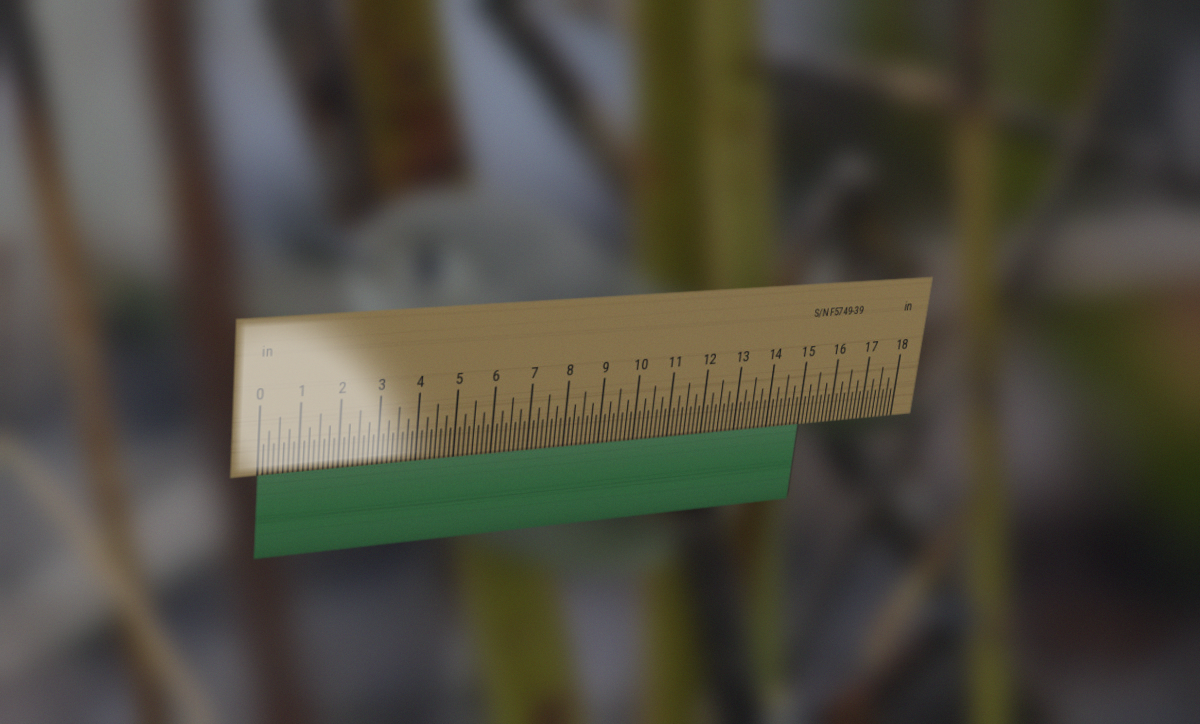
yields **15** in
